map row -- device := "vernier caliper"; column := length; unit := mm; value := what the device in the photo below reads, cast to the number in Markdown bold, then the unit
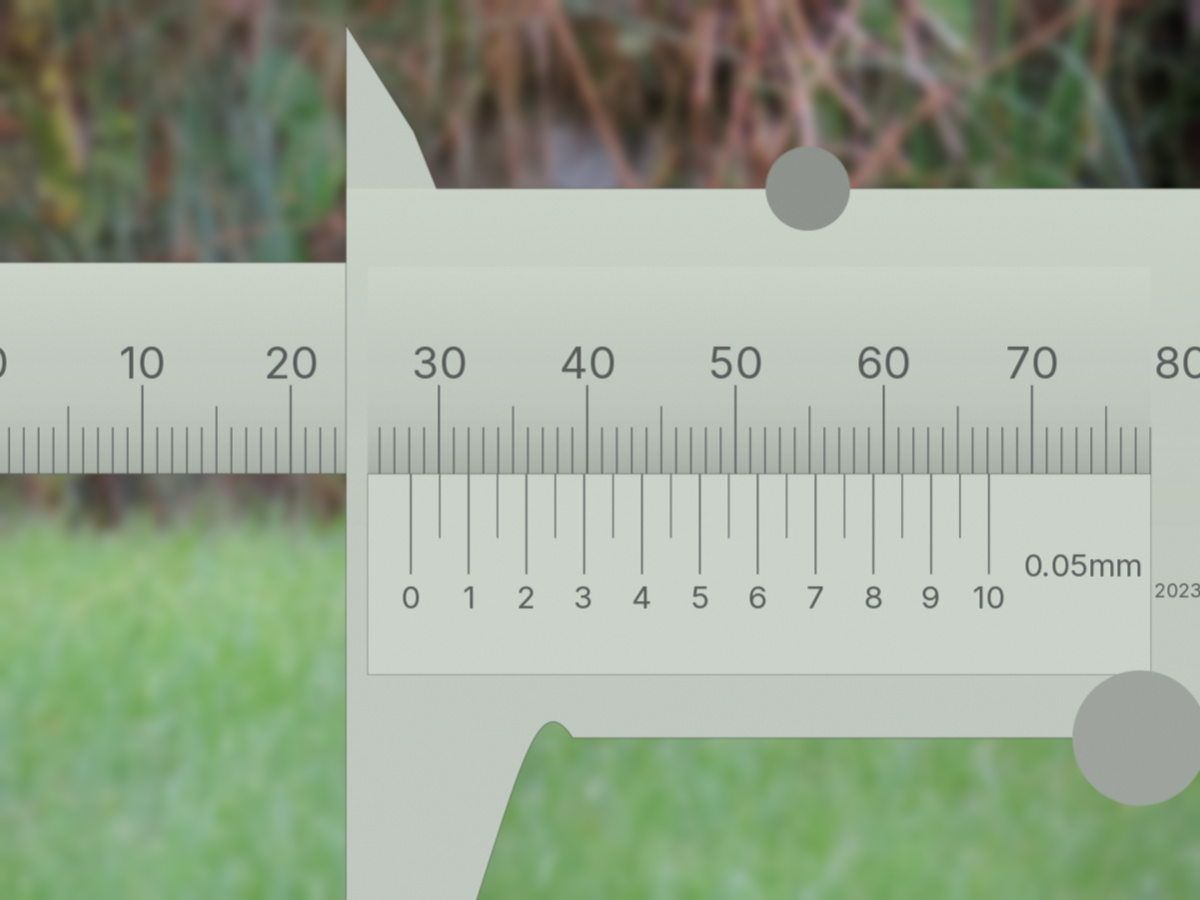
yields **28.1** mm
